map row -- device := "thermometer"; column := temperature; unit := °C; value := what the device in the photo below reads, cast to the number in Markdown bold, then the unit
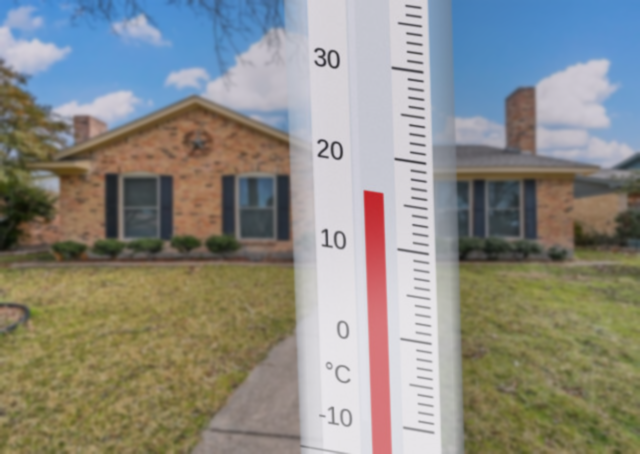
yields **16** °C
